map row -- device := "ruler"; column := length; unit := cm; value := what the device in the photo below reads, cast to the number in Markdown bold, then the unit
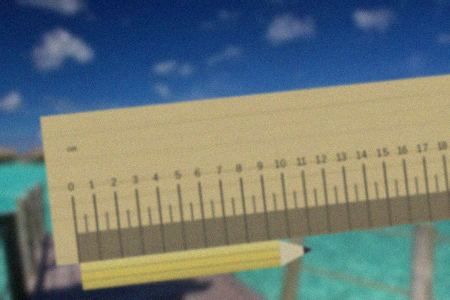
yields **11** cm
